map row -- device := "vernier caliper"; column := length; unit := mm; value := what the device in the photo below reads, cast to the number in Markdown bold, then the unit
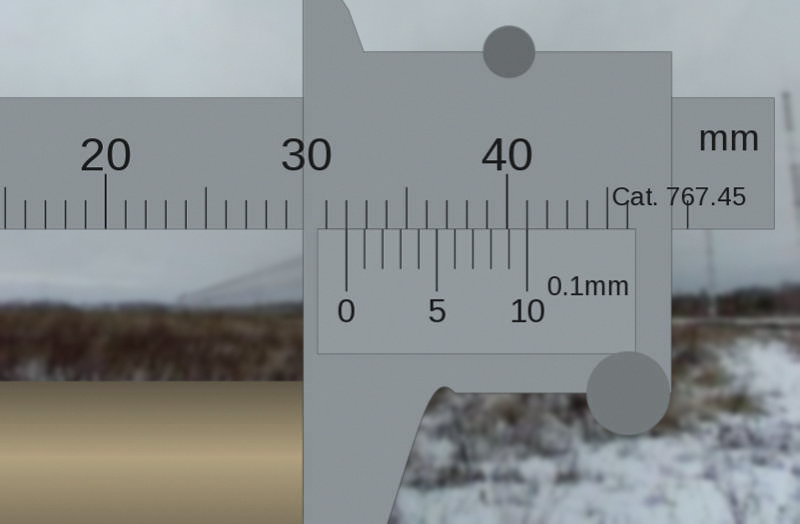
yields **32.0** mm
